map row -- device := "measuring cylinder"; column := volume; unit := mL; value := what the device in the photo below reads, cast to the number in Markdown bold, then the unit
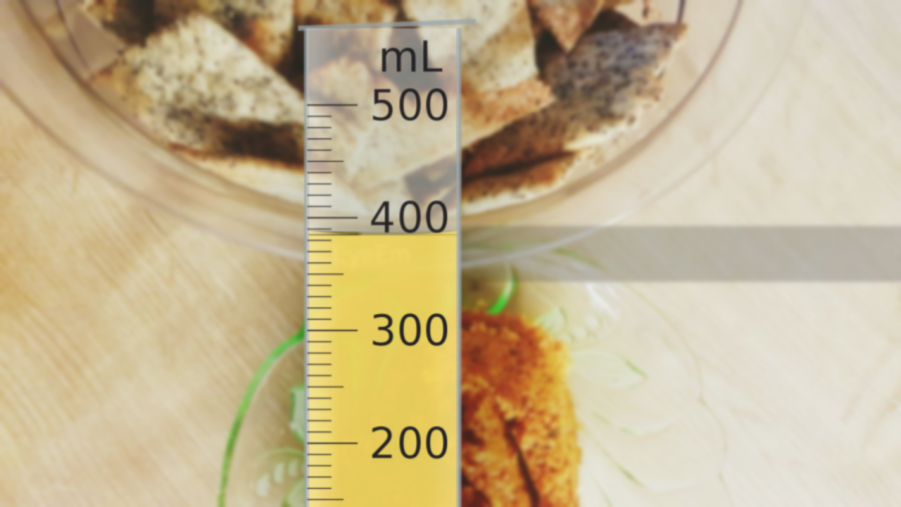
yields **385** mL
